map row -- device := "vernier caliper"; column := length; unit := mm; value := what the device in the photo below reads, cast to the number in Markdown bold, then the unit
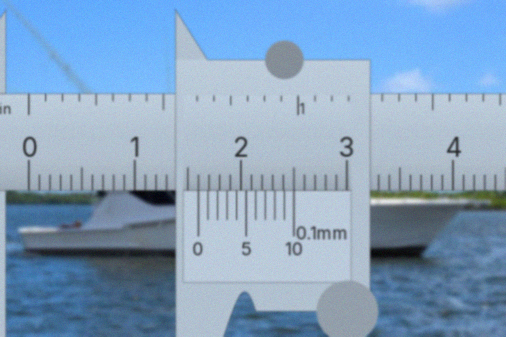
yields **16.0** mm
